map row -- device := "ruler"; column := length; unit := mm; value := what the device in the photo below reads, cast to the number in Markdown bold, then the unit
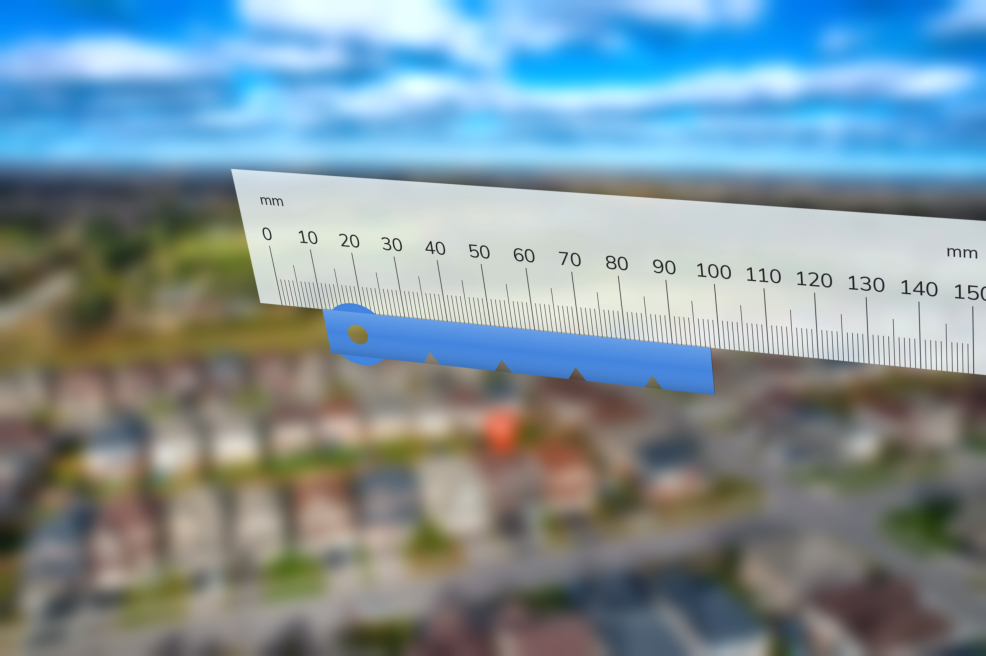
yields **88** mm
